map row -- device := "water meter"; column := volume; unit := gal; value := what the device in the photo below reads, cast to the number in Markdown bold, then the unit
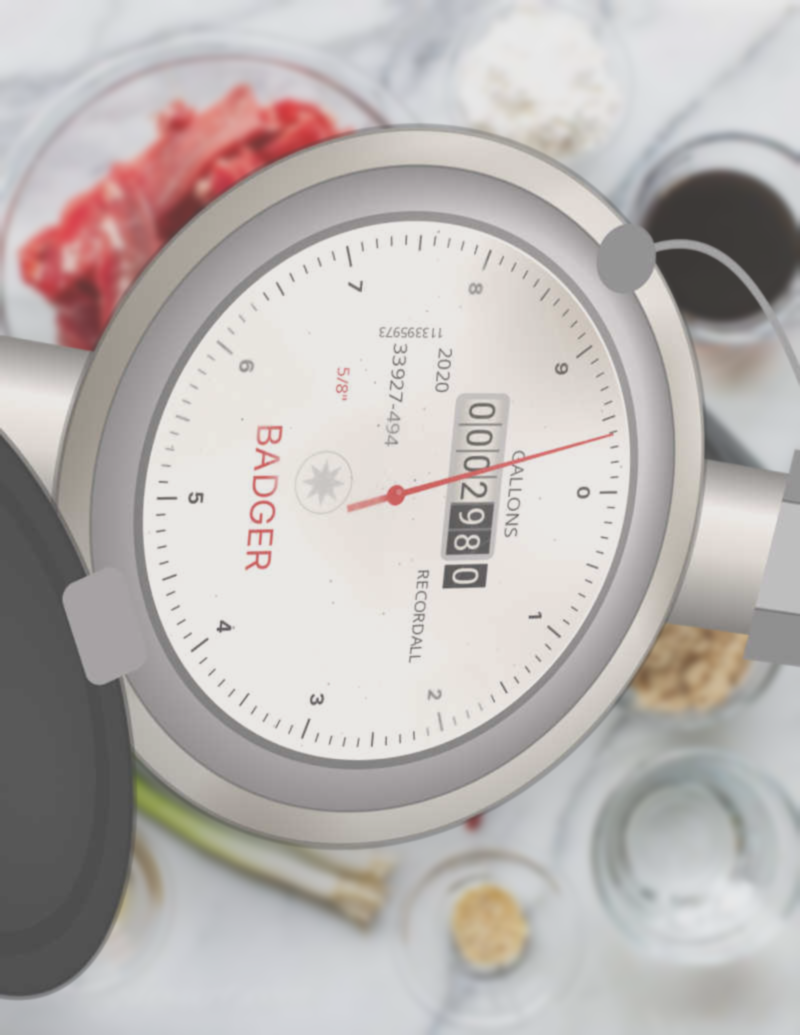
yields **2979.6** gal
